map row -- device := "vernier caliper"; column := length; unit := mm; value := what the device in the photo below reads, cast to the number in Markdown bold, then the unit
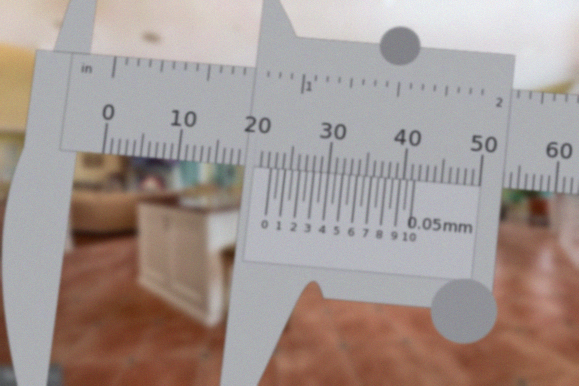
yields **22.4** mm
